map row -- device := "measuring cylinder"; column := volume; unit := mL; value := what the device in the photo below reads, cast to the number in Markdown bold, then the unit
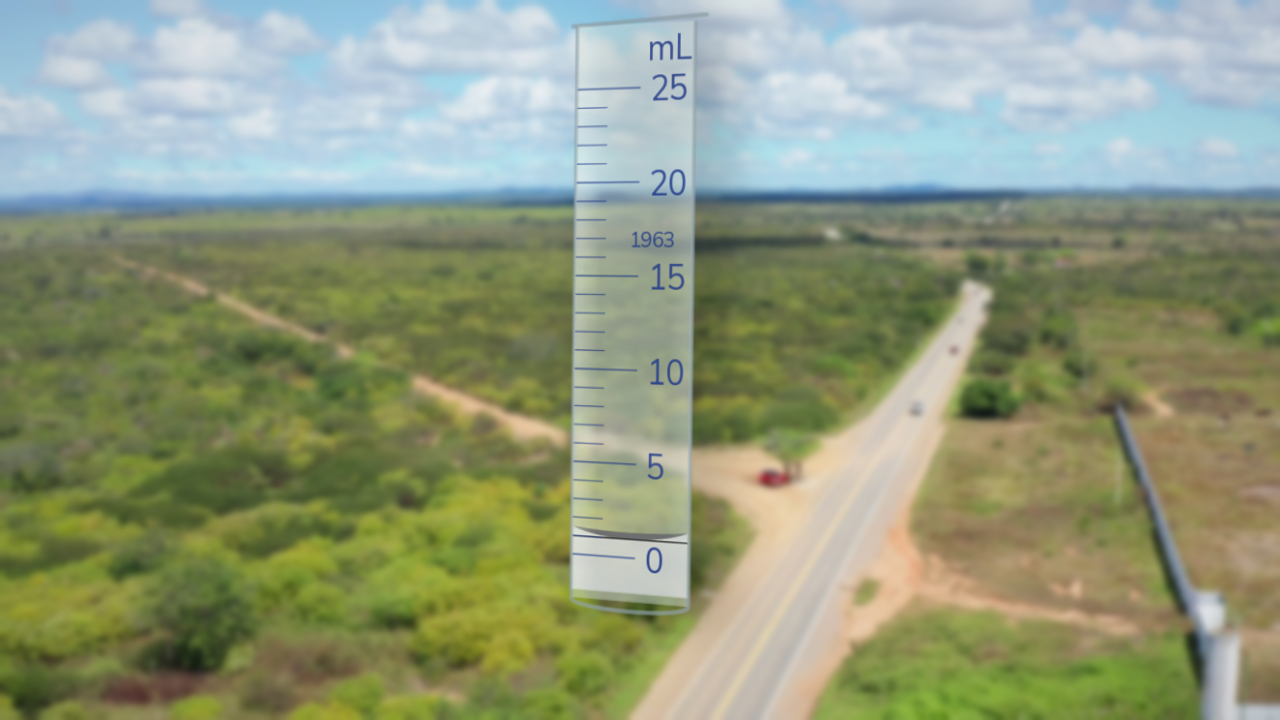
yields **1** mL
